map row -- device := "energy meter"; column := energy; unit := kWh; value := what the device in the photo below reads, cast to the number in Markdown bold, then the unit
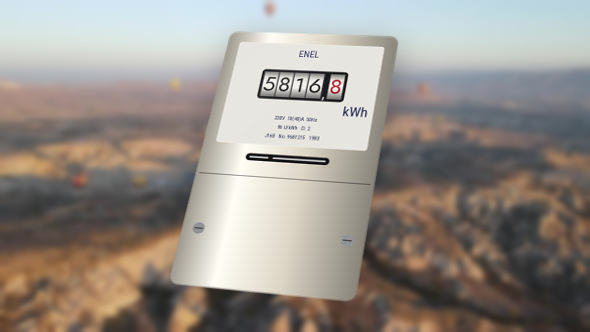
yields **5816.8** kWh
